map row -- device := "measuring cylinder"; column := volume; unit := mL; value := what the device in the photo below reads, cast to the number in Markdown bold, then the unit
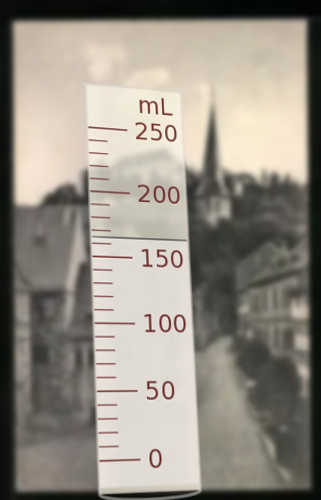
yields **165** mL
